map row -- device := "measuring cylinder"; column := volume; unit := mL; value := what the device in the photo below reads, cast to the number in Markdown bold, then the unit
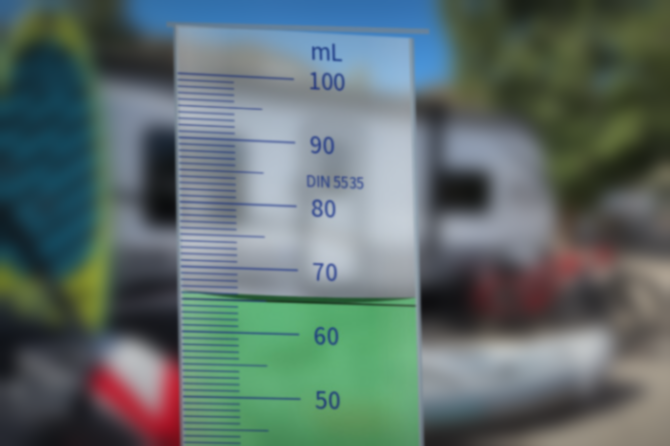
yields **65** mL
